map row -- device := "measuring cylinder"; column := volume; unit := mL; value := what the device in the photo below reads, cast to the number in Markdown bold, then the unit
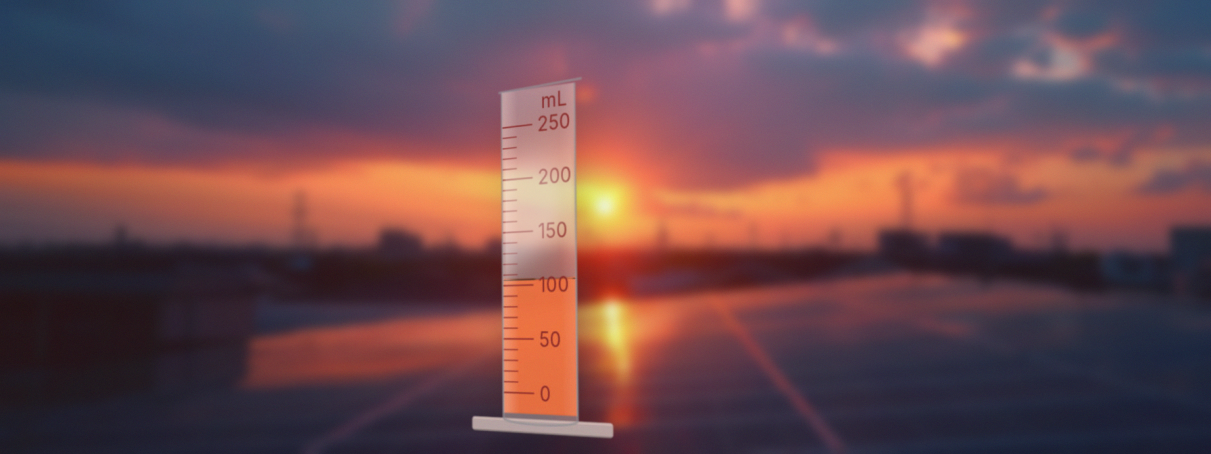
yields **105** mL
